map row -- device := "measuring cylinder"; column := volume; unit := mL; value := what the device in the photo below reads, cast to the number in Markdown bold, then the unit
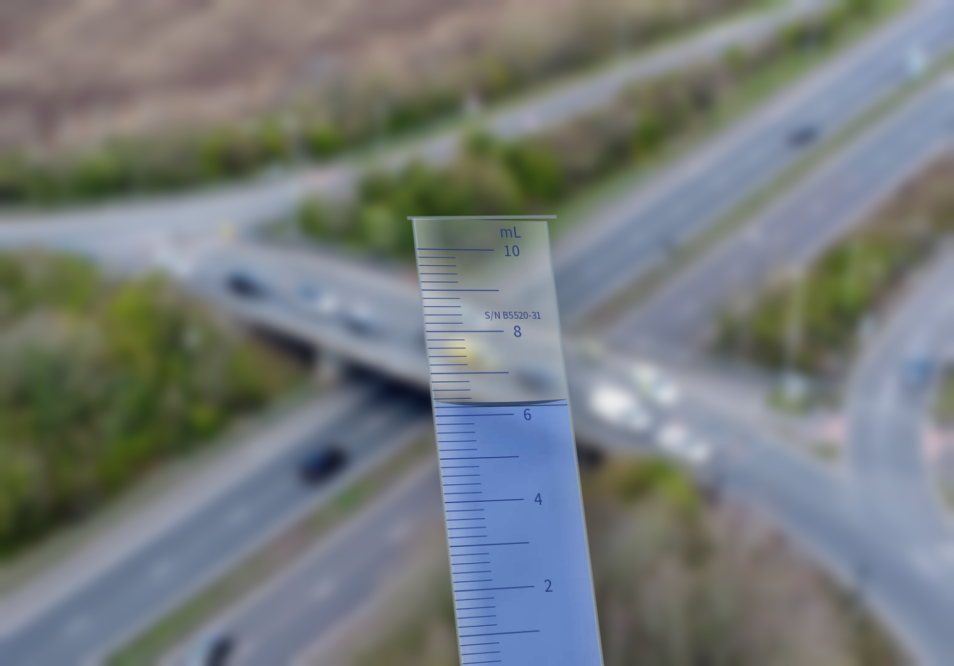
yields **6.2** mL
